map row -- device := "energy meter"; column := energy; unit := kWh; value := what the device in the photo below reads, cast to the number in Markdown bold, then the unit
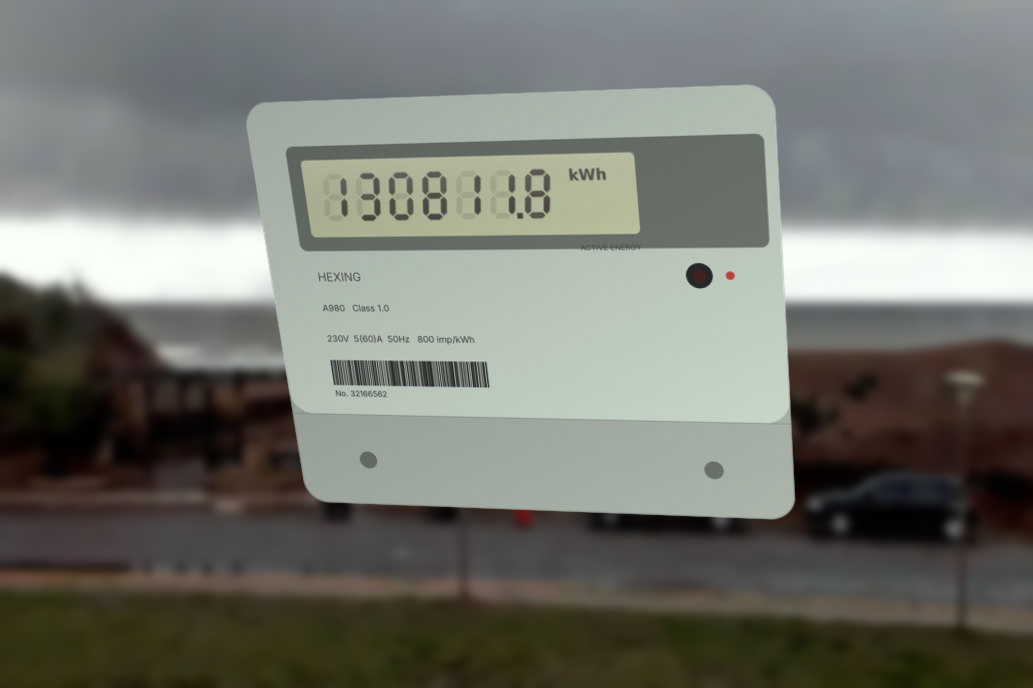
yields **130811.8** kWh
